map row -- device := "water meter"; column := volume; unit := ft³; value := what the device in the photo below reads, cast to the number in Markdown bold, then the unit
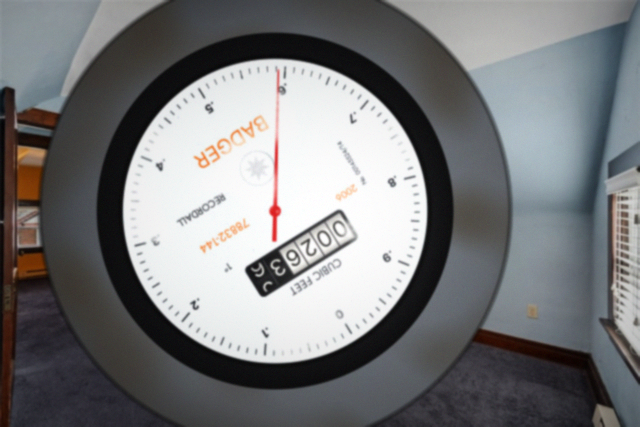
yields **2635.59** ft³
